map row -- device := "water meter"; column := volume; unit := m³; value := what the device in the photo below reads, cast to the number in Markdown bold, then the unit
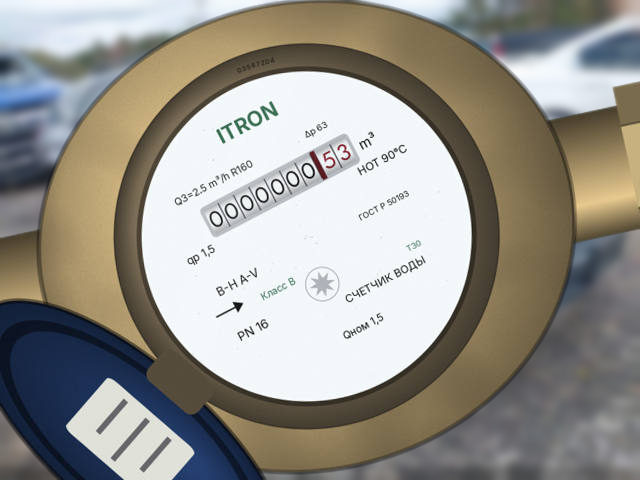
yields **0.53** m³
